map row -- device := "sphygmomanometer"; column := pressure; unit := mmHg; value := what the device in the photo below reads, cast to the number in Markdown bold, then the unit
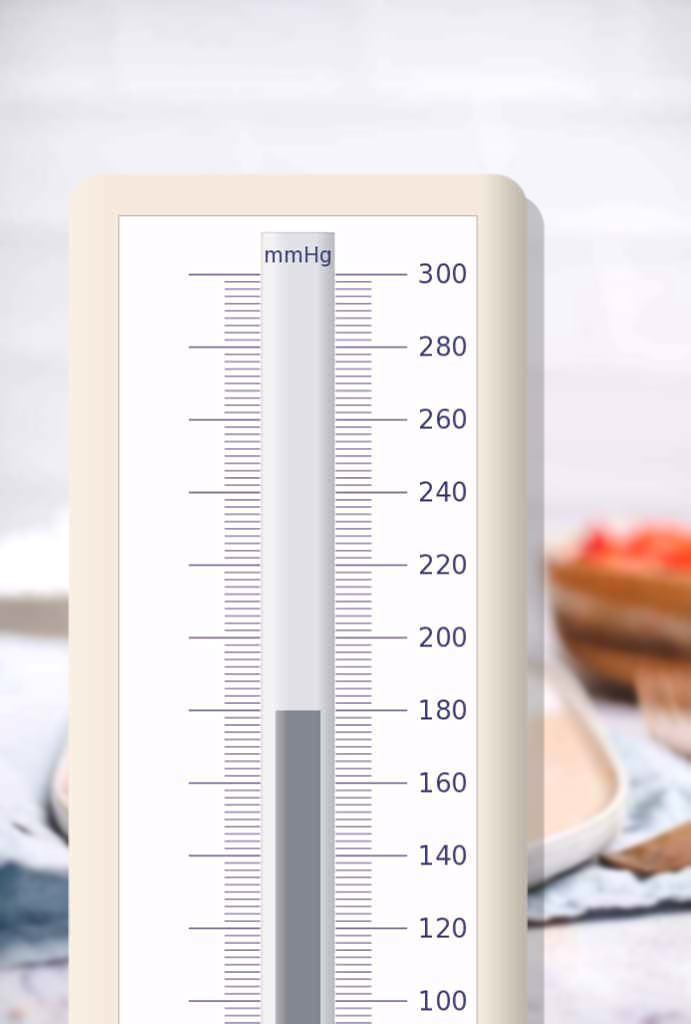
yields **180** mmHg
